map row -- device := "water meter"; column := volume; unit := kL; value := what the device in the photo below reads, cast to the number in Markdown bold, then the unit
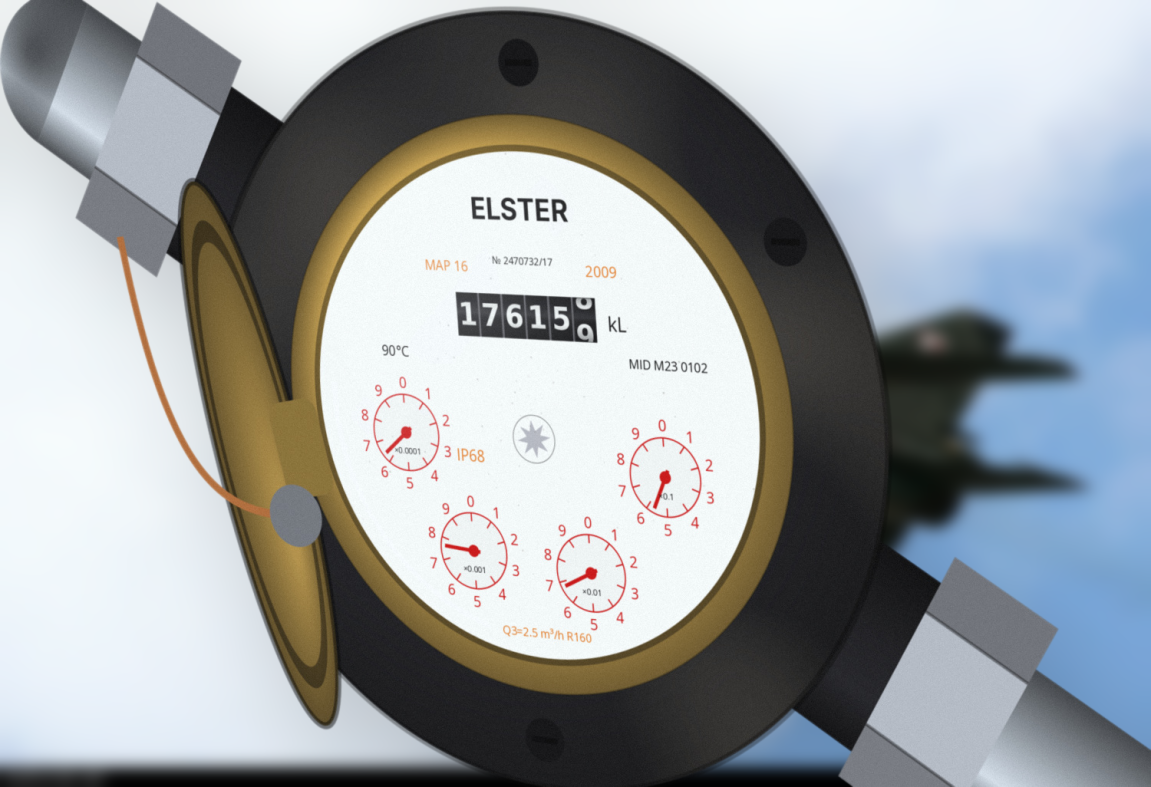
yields **176158.5676** kL
